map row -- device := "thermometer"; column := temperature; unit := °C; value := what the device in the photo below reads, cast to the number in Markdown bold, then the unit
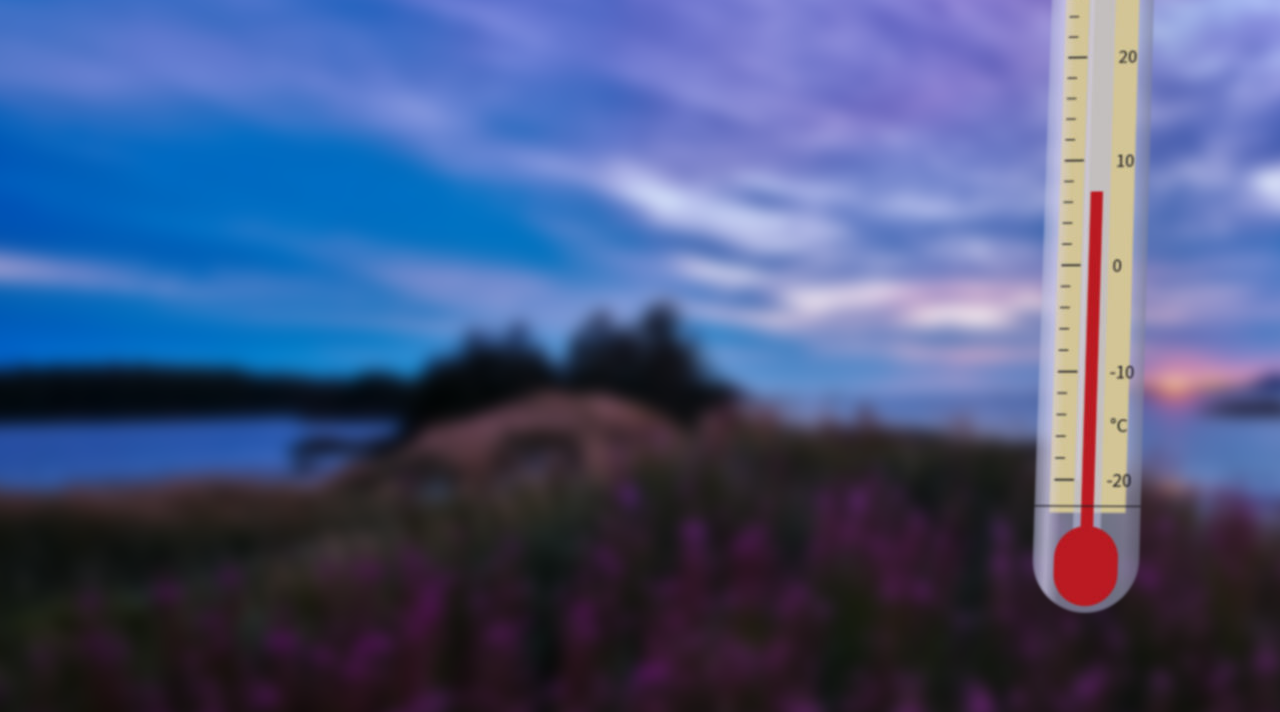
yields **7** °C
